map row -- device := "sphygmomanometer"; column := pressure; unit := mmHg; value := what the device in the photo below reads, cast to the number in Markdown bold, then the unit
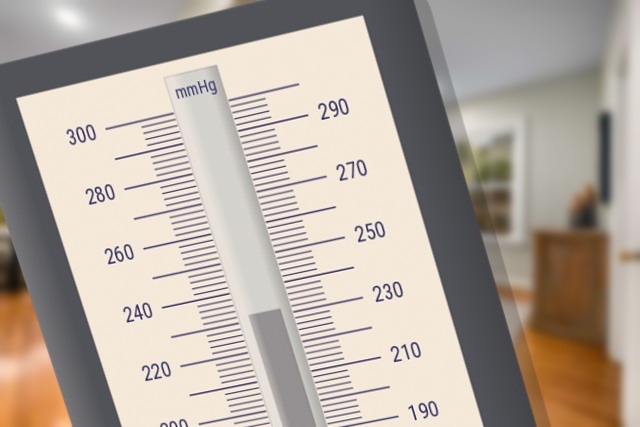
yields **232** mmHg
